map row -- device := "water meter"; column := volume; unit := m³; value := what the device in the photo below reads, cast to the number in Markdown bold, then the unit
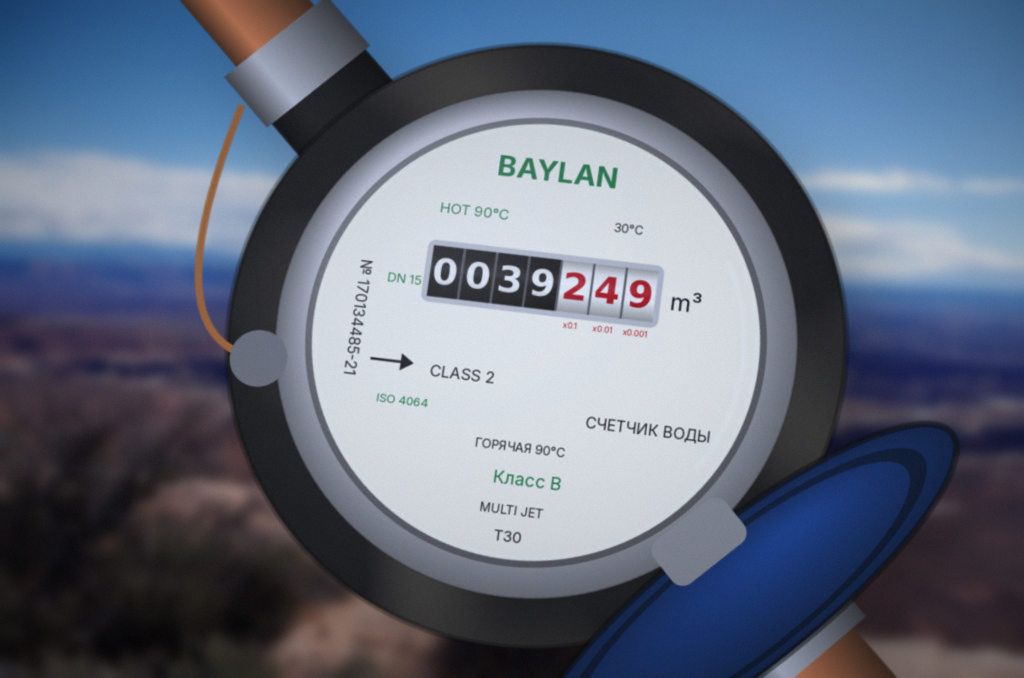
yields **39.249** m³
